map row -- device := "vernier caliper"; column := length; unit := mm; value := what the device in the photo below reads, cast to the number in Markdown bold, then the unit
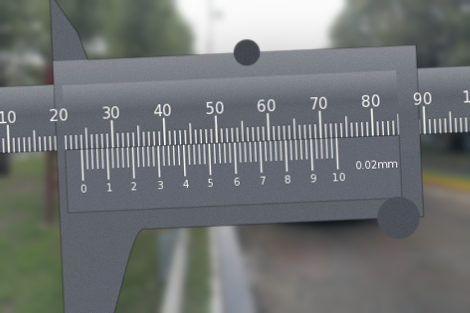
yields **24.0** mm
